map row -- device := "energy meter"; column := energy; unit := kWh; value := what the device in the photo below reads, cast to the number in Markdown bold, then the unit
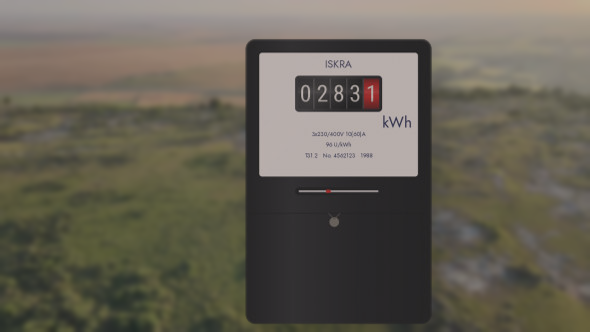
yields **283.1** kWh
